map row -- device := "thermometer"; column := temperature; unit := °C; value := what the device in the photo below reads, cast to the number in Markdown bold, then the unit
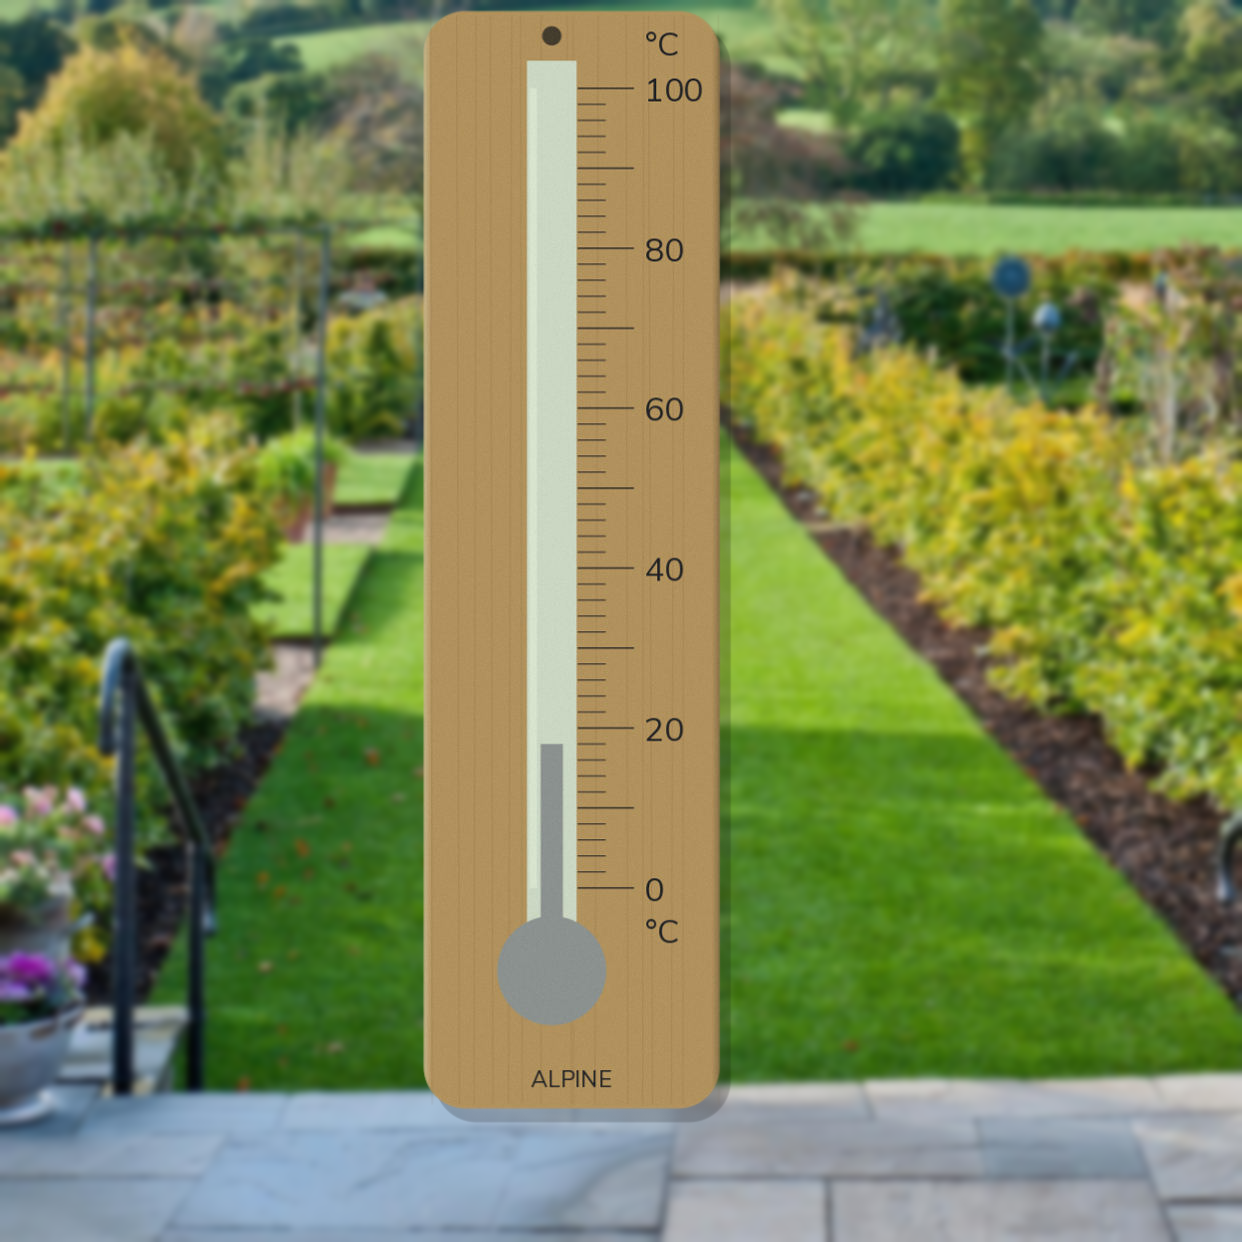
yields **18** °C
